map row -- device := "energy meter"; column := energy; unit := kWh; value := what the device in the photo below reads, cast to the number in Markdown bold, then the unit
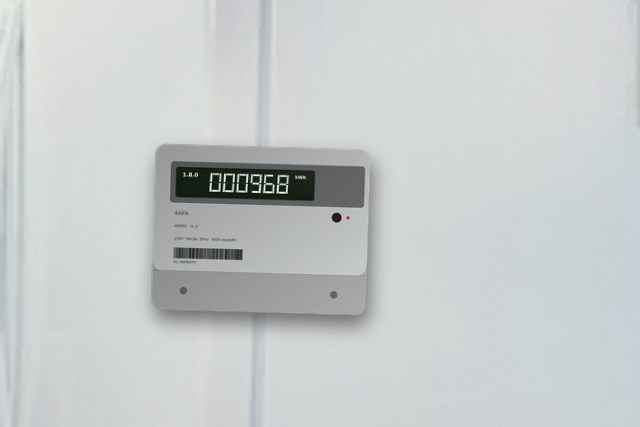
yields **968** kWh
